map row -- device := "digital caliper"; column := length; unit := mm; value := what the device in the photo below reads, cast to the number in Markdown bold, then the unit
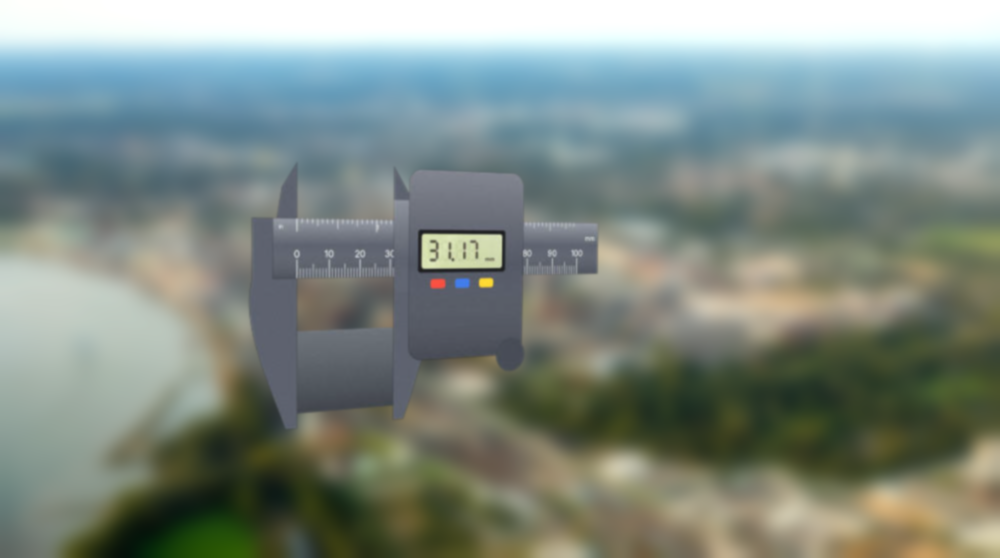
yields **31.17** mm
